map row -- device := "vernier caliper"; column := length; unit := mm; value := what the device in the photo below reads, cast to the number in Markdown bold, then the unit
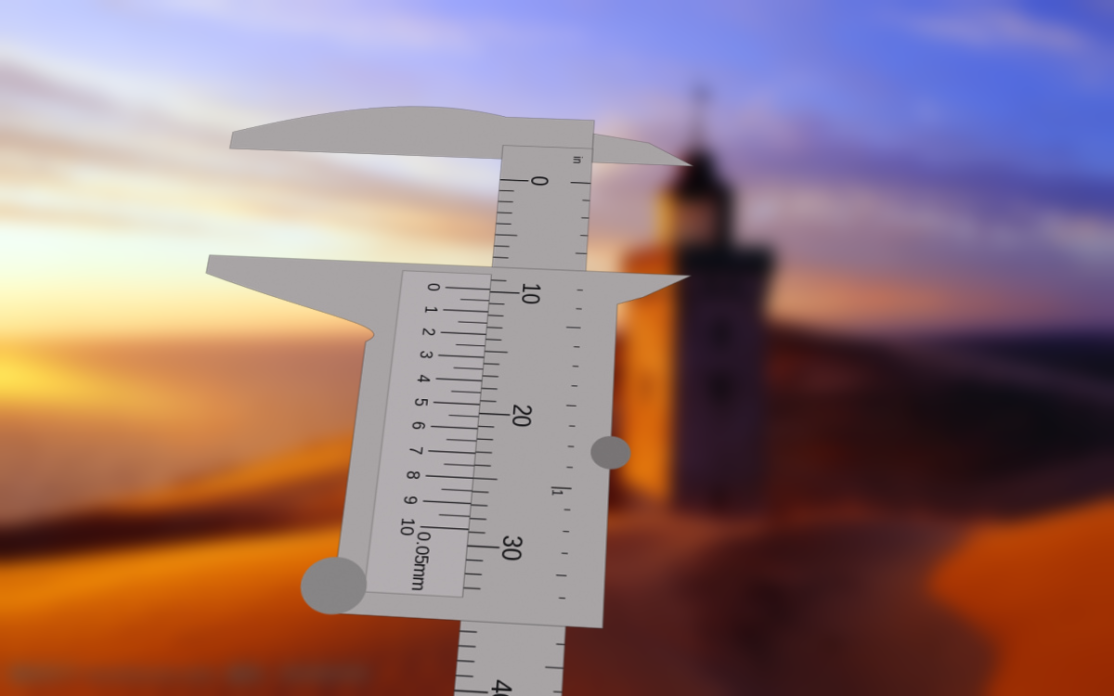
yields **9.8** mm
